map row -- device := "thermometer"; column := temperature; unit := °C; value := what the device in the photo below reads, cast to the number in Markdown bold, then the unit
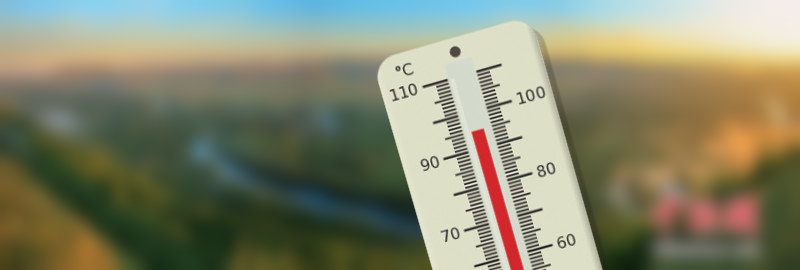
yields **95** °C
